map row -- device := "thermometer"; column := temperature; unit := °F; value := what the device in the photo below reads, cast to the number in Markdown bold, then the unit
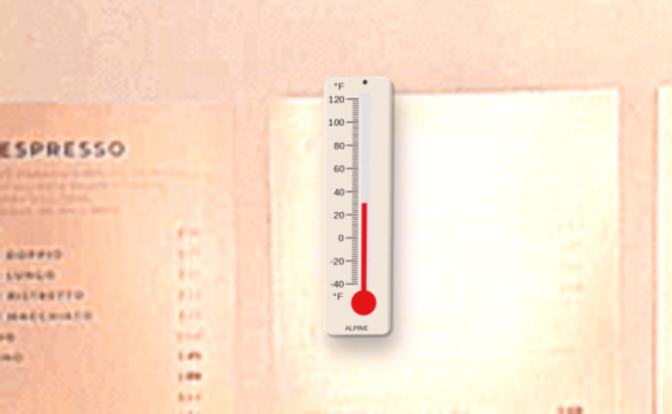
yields **30** °F
